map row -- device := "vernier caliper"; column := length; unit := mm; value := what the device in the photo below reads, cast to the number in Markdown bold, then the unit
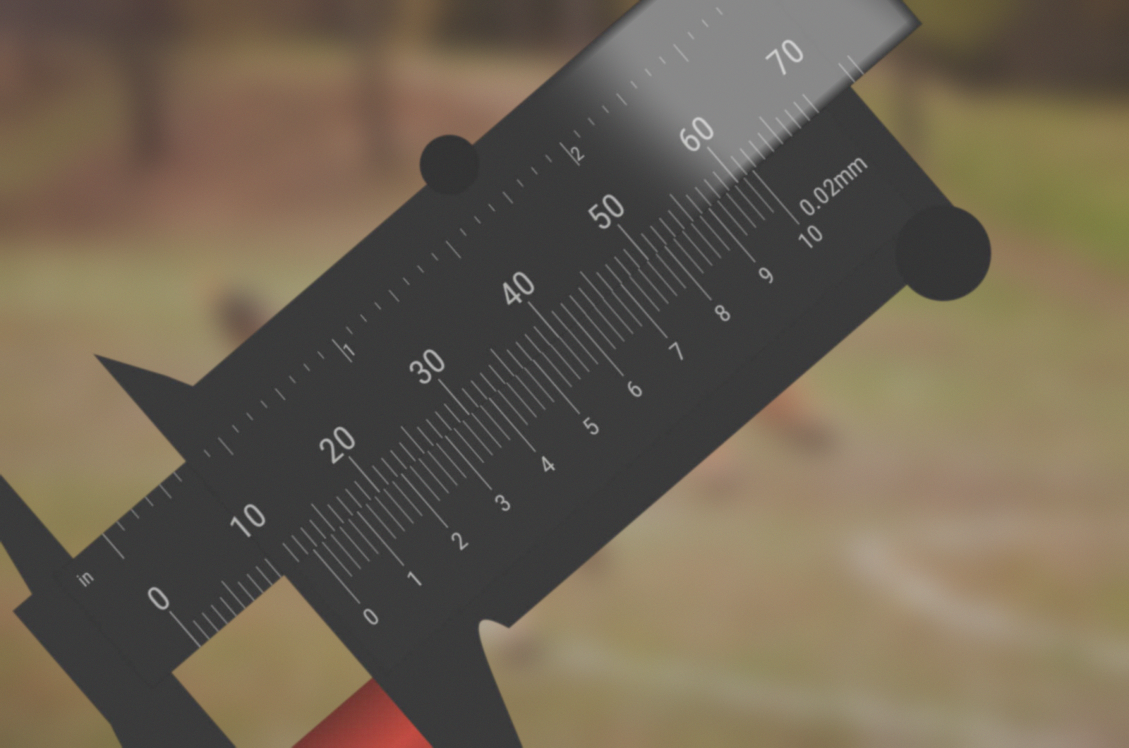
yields **12.6** mm
